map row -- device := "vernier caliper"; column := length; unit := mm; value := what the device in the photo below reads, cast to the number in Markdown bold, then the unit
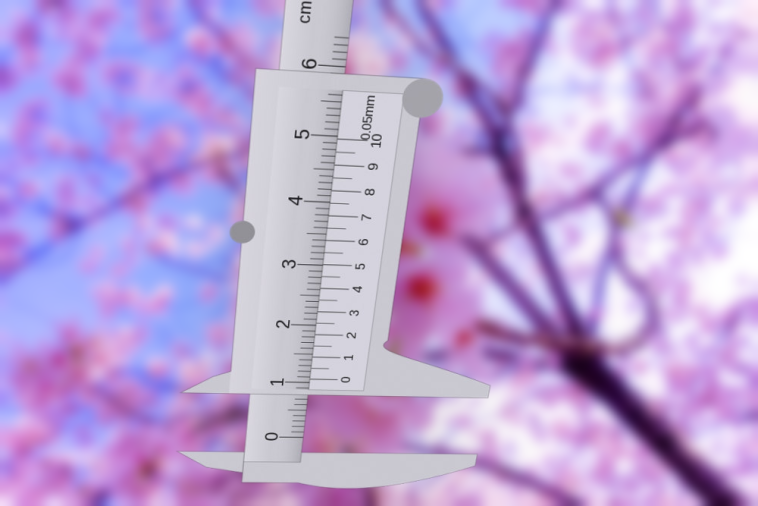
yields **10.6** mm
